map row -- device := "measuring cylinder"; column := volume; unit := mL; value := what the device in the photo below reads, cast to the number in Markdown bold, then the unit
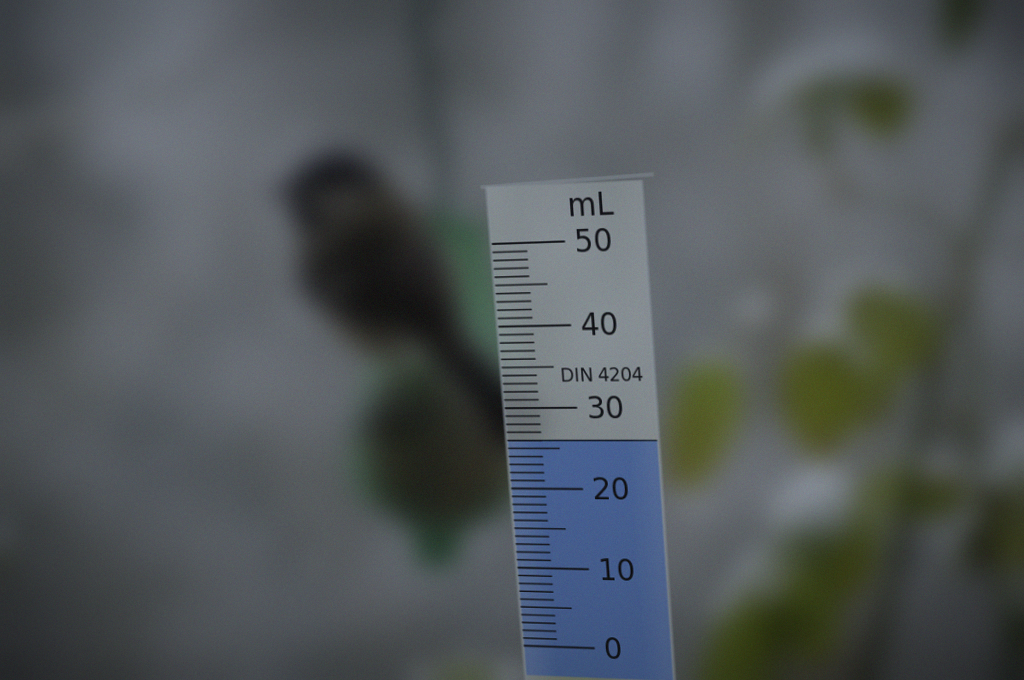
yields **26** mL
